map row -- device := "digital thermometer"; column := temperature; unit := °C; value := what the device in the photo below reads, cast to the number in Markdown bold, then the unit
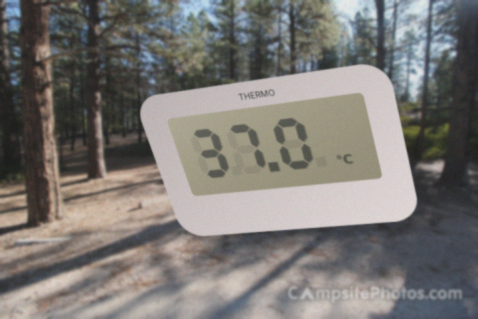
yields **37.0** °C
